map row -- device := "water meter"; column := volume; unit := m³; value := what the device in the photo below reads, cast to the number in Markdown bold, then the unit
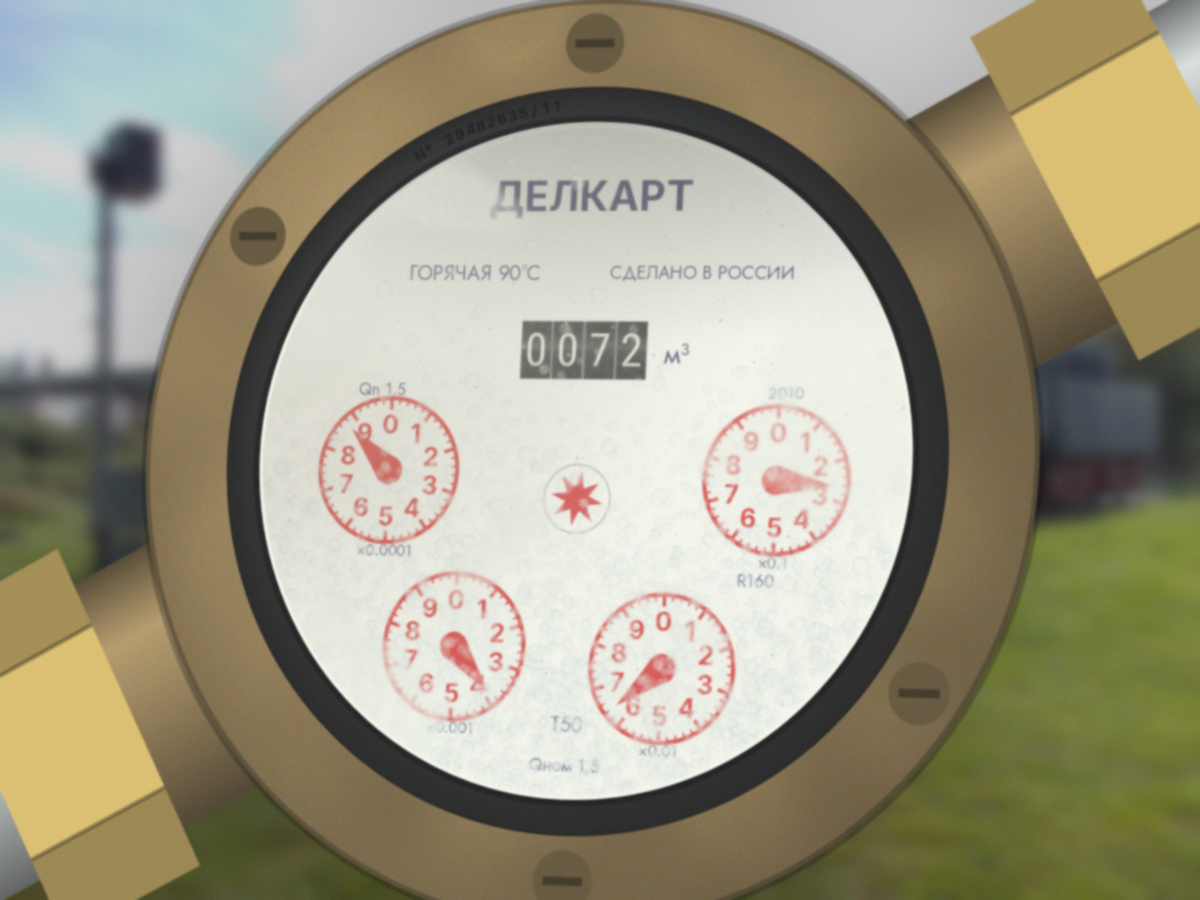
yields **72.2638** m³
